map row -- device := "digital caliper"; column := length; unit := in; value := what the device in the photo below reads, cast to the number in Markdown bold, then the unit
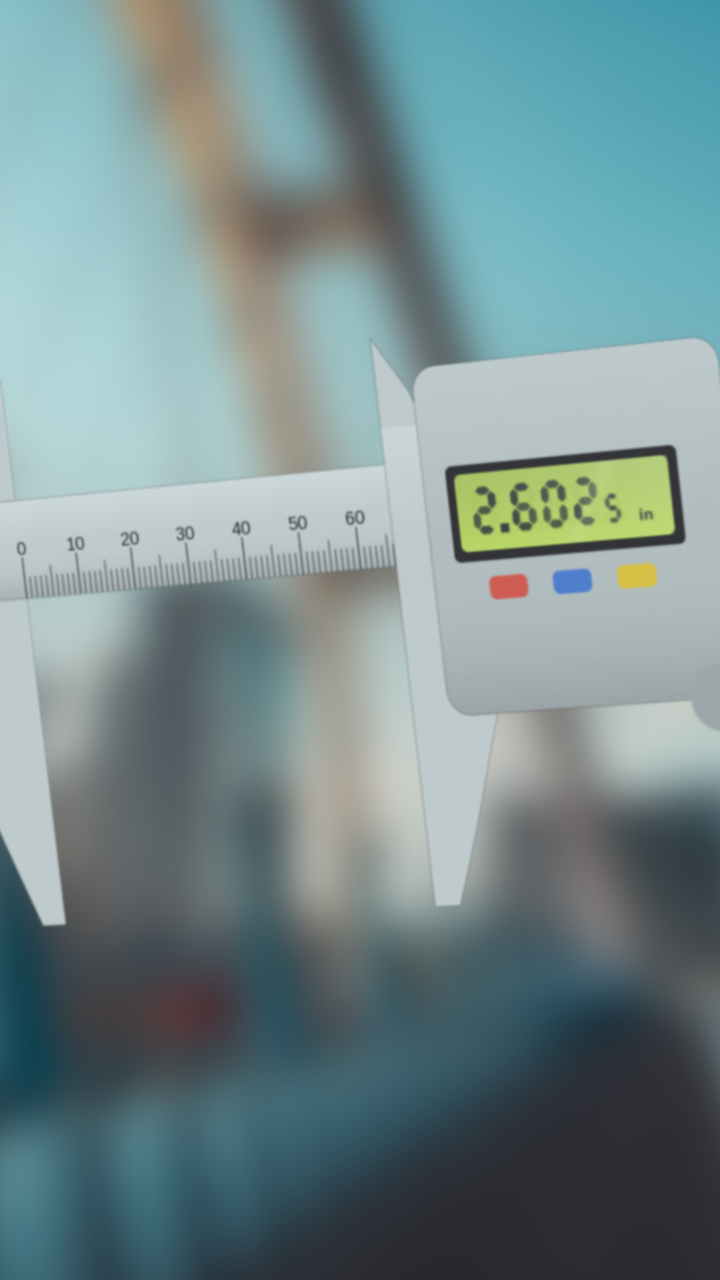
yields **2.6025** in
